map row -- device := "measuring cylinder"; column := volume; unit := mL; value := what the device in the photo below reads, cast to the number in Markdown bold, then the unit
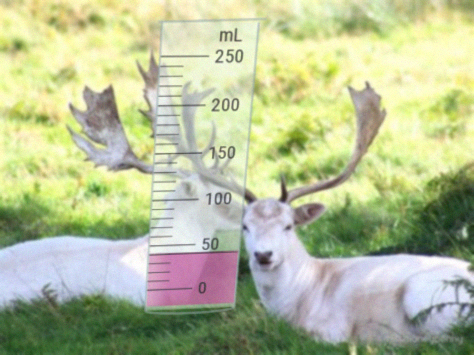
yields **40** mL
